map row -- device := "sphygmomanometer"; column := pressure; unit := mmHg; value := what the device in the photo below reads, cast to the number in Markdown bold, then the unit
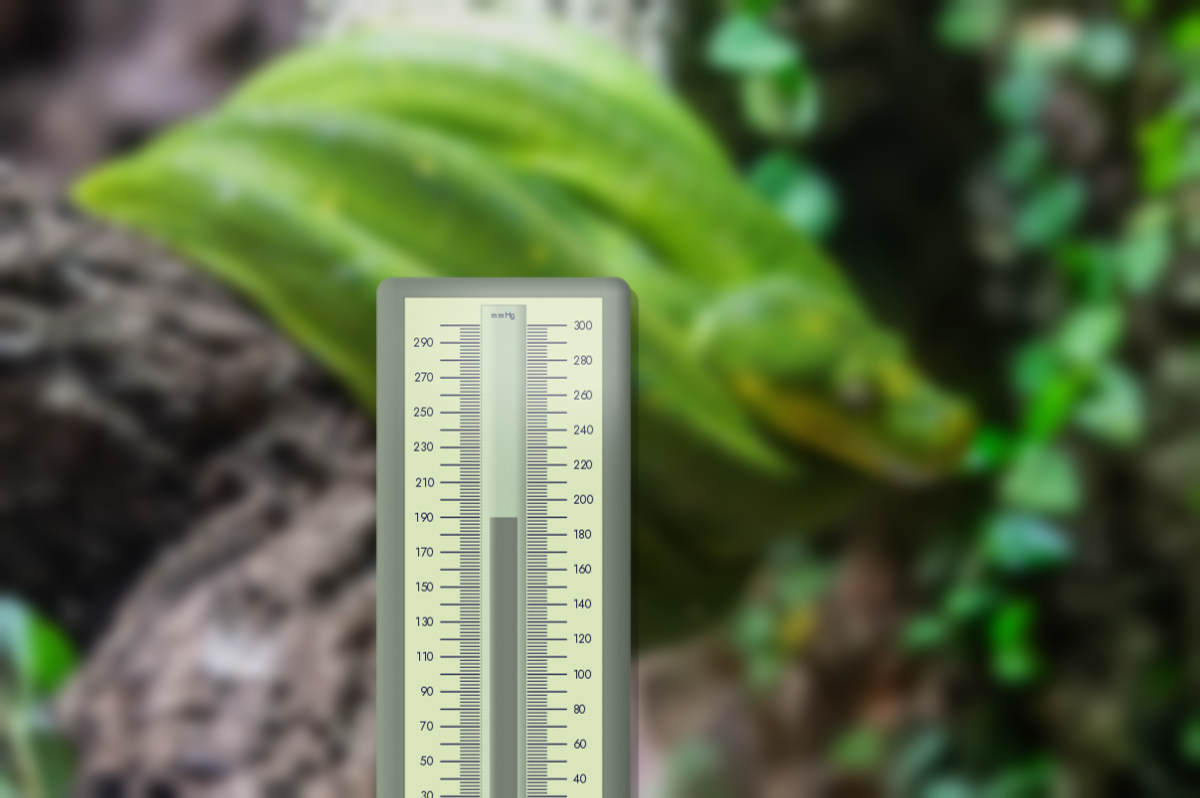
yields **190** mmHg
